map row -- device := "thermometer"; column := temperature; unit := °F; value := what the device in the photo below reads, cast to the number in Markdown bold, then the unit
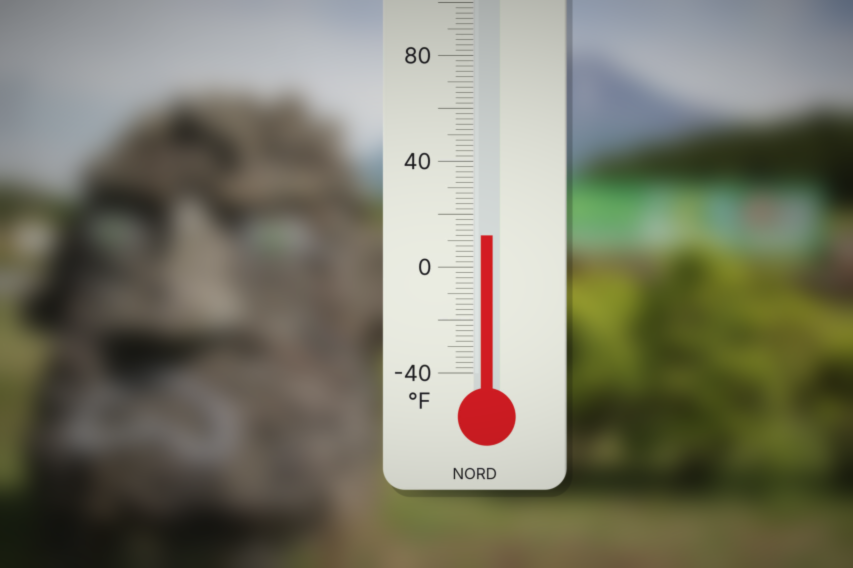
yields **12** °F
